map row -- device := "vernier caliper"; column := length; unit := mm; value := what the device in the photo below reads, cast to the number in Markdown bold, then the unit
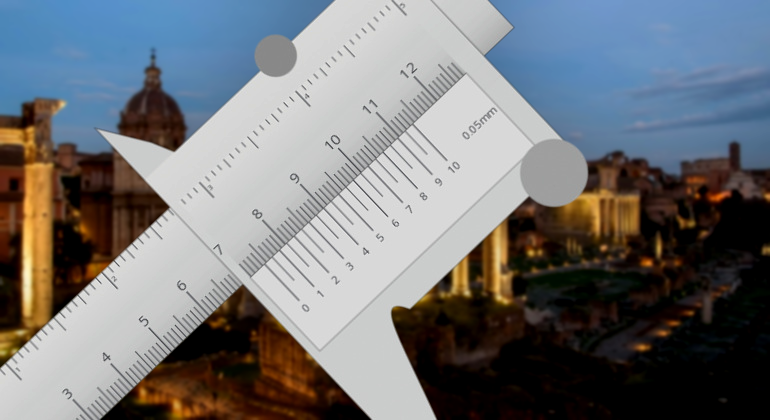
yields **74.5** mm
